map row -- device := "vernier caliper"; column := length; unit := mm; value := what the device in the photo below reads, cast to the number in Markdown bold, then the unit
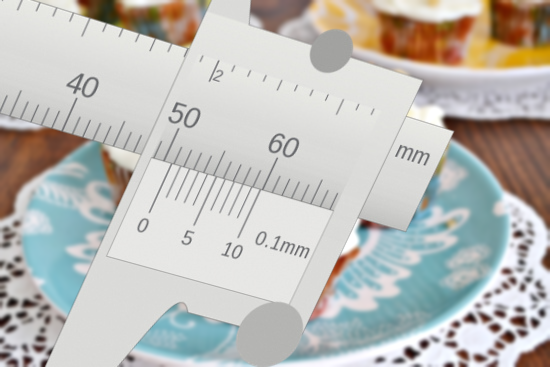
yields **50.8** mm
